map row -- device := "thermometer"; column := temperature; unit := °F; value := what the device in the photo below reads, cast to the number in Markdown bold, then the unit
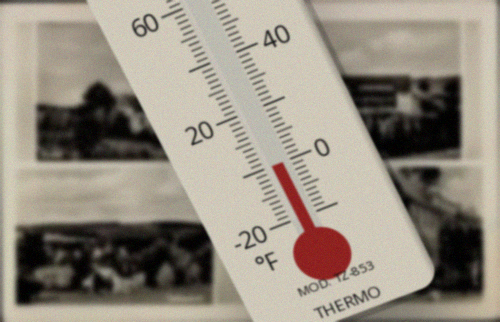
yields **0** °F
